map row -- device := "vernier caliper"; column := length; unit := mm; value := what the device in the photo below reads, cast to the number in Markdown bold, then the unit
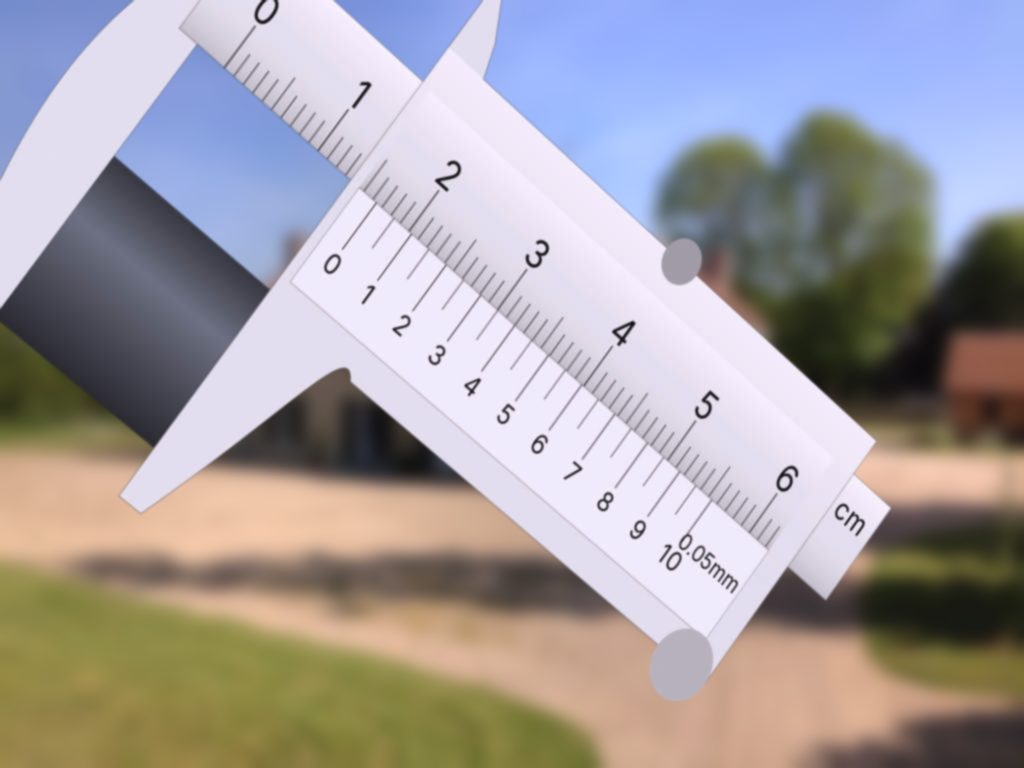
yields **16.4** mm
